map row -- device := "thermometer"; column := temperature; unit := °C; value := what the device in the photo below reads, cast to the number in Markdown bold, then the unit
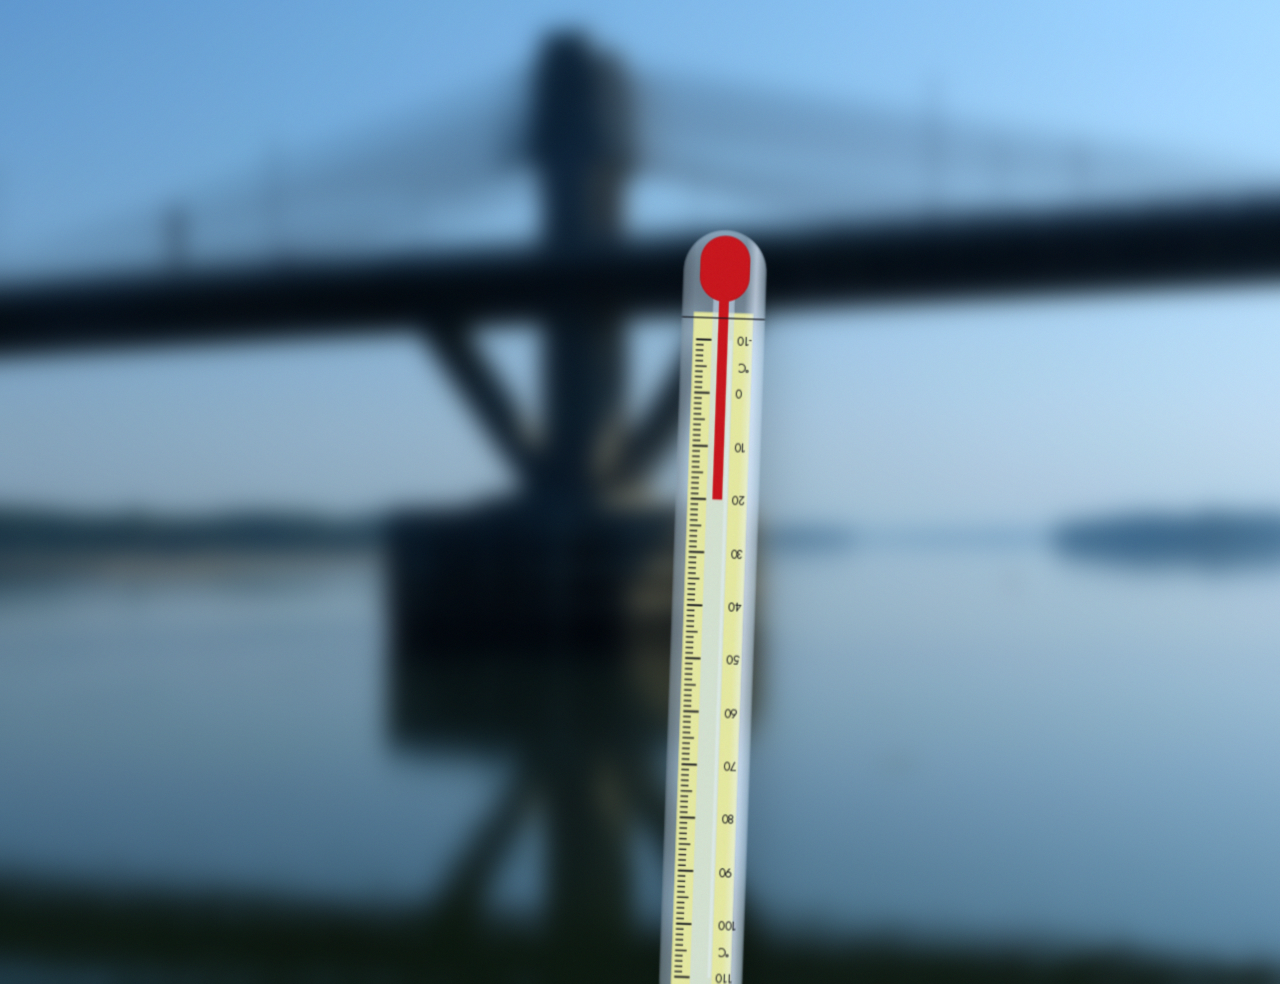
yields **20** °C
